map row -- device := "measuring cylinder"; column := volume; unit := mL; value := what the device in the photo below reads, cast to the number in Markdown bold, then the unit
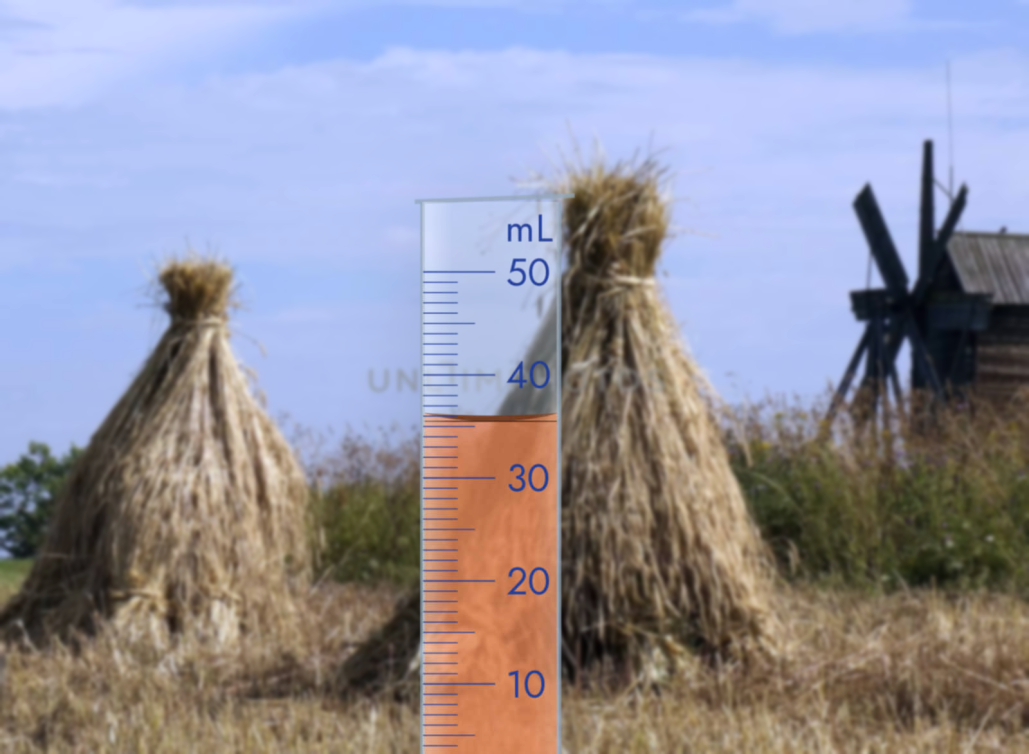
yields **35.5** mL
